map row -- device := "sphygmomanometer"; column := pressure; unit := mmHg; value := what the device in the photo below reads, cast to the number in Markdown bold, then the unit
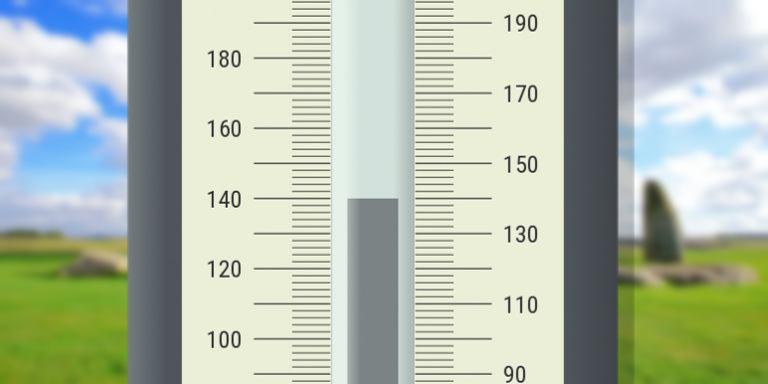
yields **140** mmHg
